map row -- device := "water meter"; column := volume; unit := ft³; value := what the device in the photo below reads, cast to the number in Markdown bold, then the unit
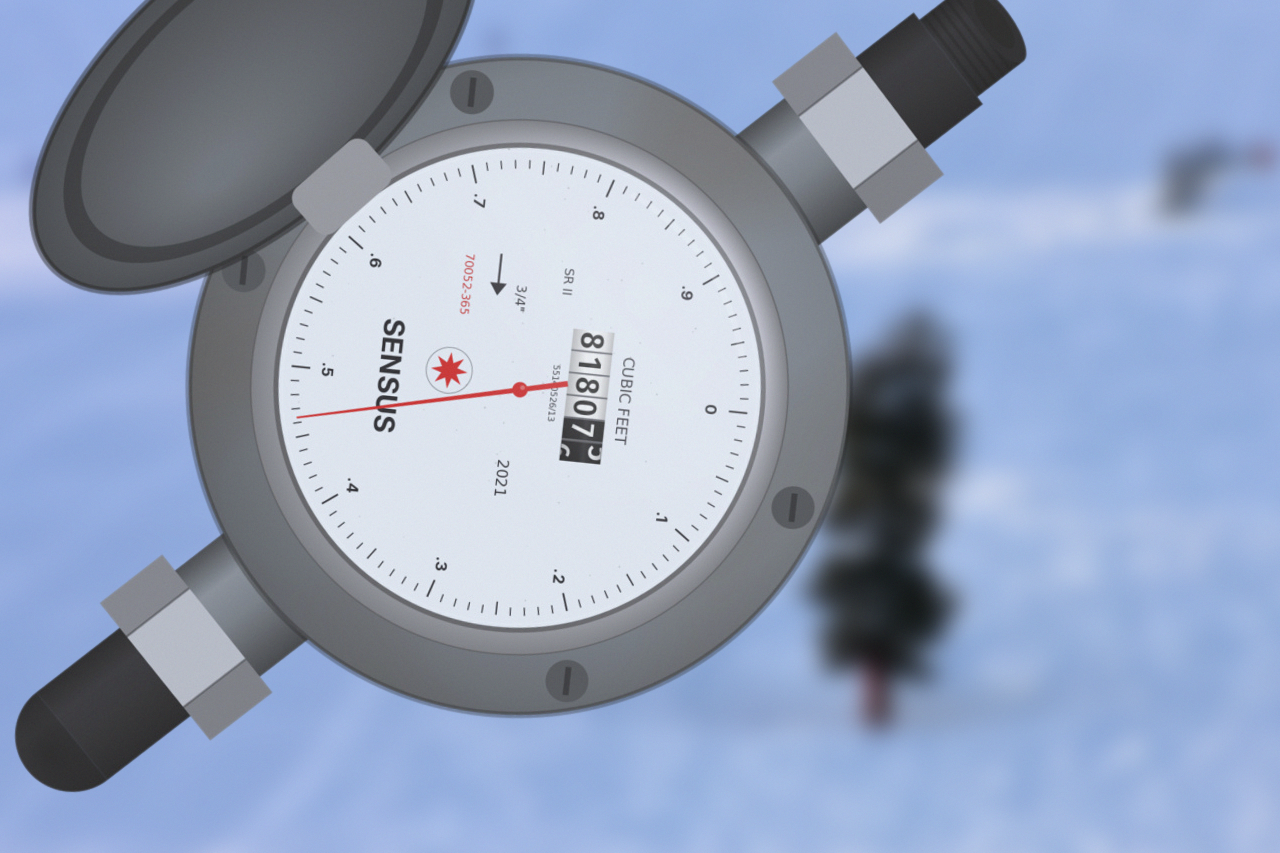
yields **818075.46** ft³
